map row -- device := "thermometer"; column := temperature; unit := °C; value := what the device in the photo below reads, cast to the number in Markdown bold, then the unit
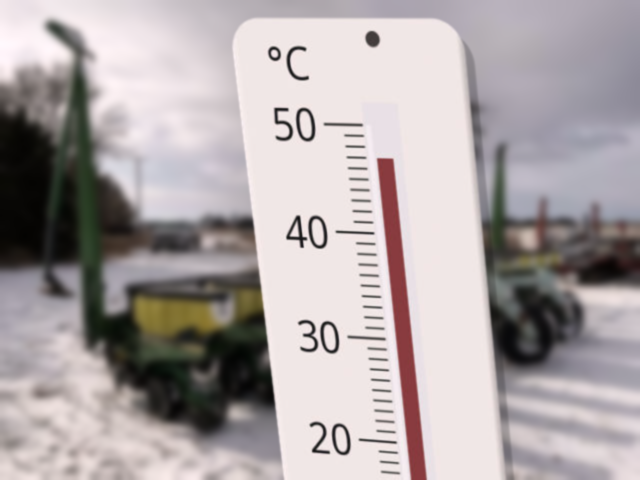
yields **47** °C
